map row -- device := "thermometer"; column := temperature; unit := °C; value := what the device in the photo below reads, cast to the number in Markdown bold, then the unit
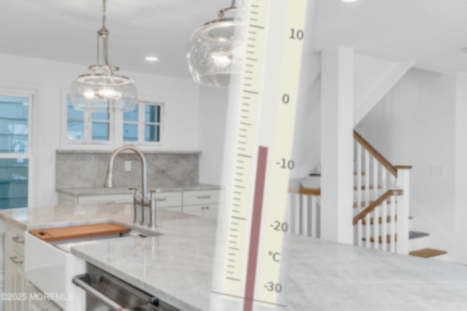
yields **-8** °C
